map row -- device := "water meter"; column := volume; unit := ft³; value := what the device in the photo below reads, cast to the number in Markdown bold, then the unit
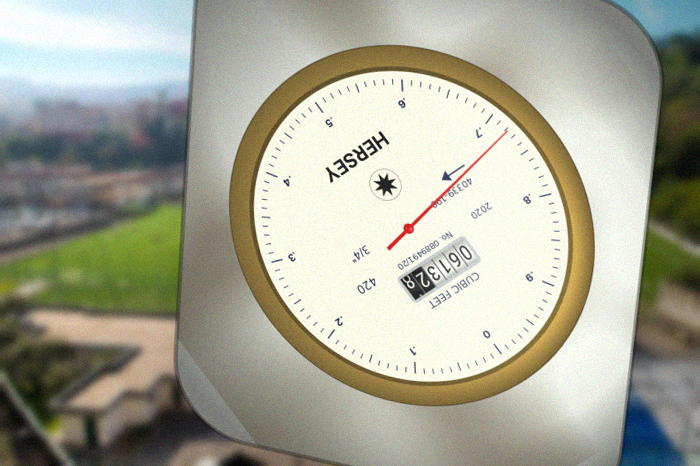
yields **61327.72** ft³
